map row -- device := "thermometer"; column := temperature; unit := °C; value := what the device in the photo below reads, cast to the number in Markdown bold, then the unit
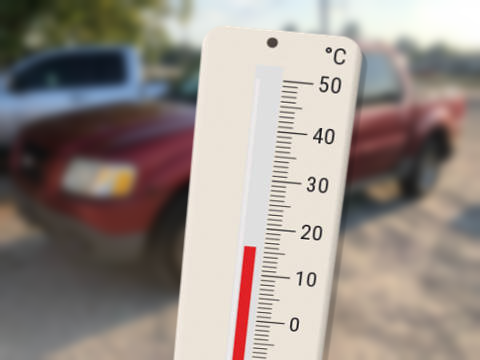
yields **16** °C
